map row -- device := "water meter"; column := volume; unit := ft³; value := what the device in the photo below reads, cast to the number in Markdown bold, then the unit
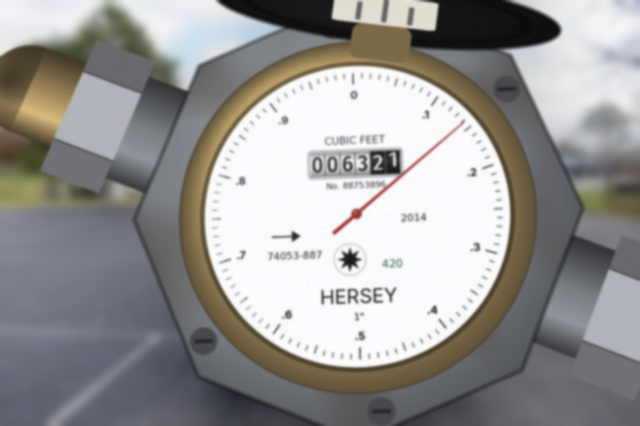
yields **6321.14** ft³
